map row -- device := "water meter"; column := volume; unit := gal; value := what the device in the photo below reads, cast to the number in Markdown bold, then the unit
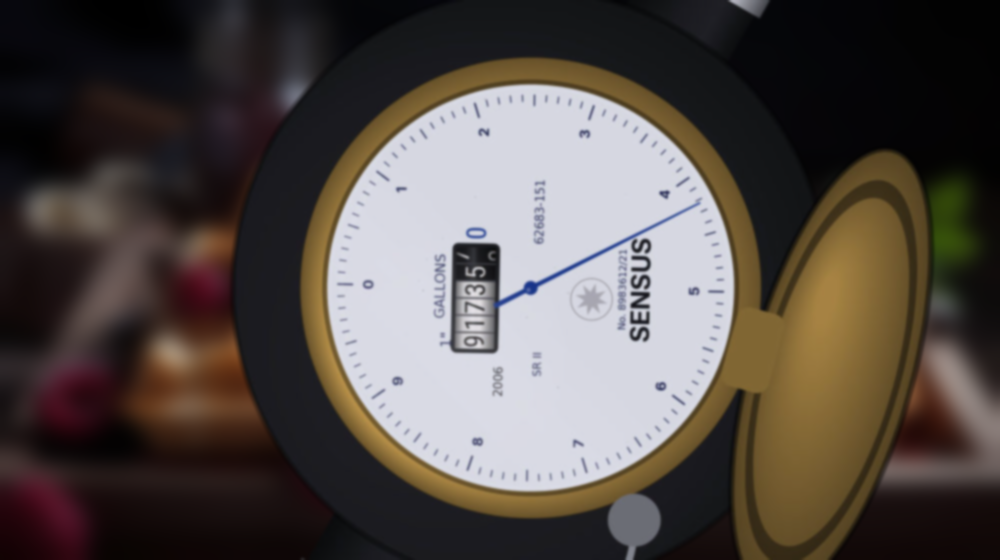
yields **9173574.2** gal
